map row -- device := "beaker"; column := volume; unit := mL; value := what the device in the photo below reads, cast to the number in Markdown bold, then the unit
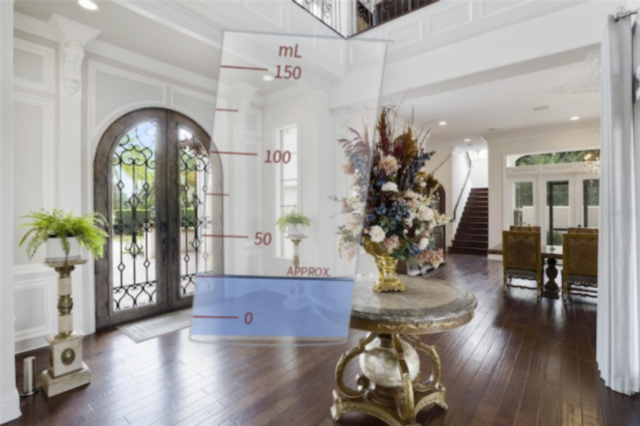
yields **25** mL
